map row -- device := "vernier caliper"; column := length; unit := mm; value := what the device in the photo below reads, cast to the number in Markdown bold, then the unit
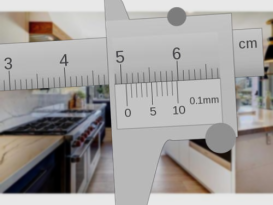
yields **50.8** mm
